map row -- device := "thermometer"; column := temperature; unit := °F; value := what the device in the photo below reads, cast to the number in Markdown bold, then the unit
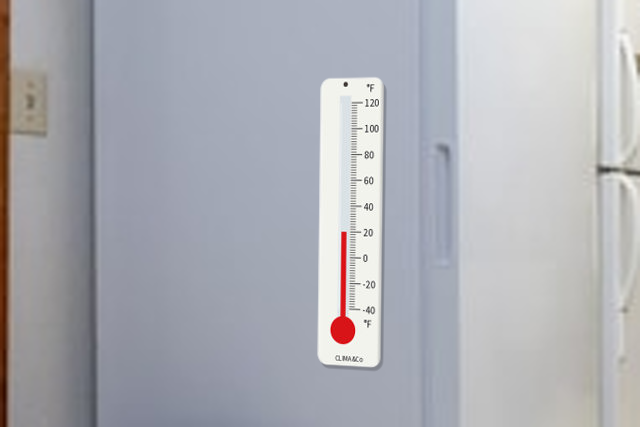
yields **20** °F
